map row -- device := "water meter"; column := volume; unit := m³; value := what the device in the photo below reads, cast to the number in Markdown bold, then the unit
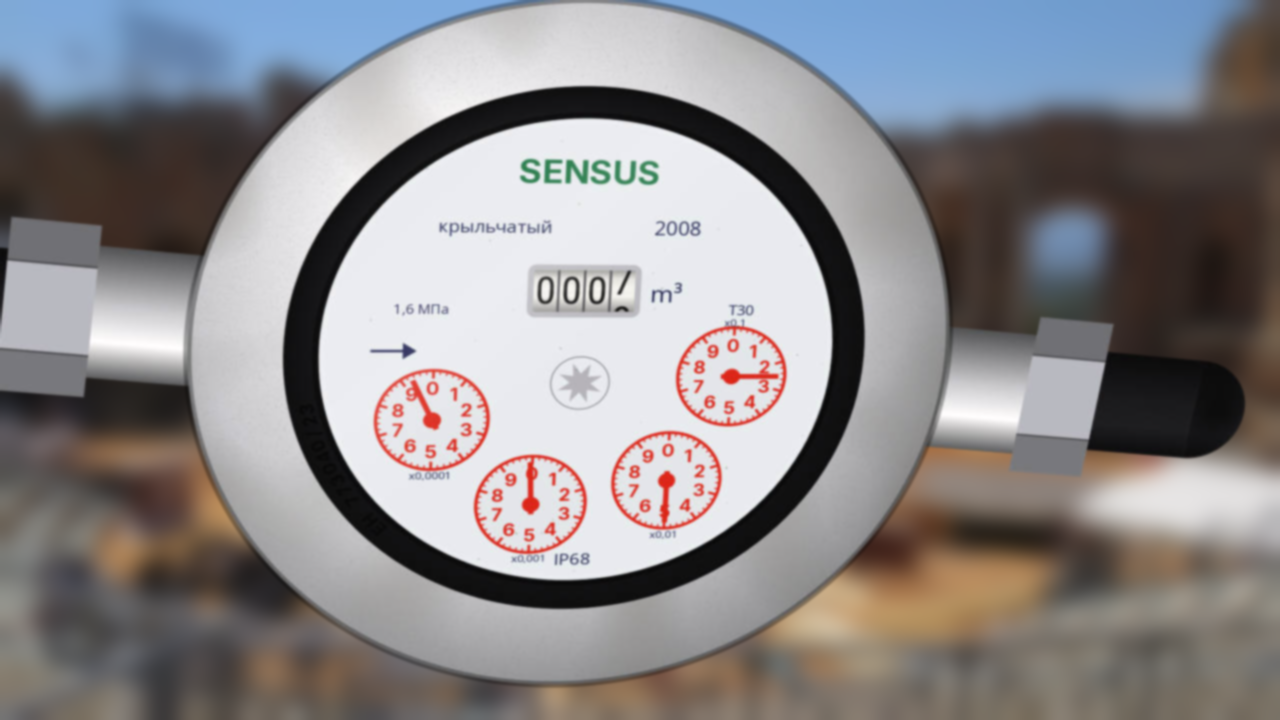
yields **7.2499** m³
